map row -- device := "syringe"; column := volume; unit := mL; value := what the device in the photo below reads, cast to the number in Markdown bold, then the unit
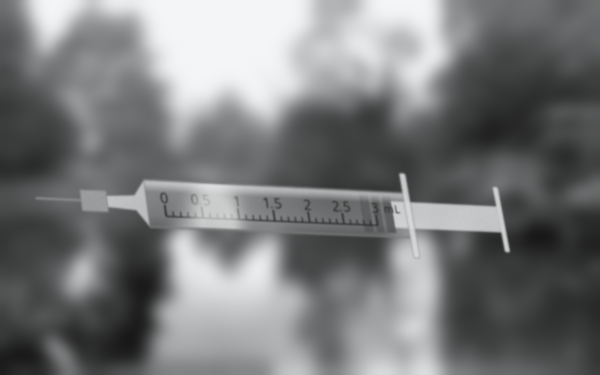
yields **2.8** mL
